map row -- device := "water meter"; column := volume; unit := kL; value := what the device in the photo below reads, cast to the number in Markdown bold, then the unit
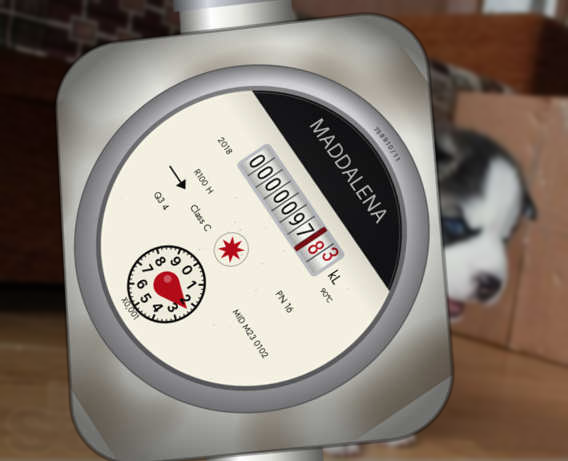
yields **97.832** kL
